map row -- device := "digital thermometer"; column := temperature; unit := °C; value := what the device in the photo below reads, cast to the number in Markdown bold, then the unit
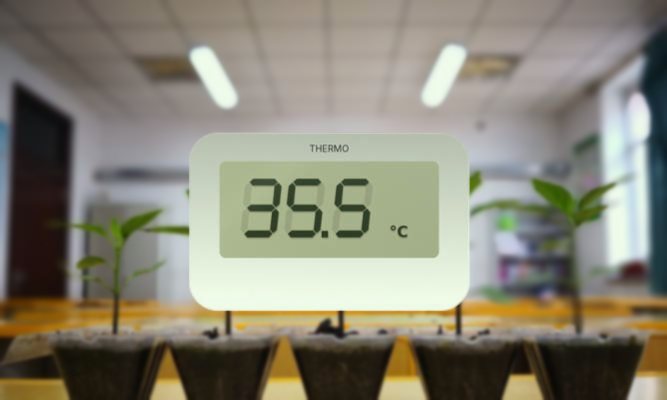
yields **35.5** °C
